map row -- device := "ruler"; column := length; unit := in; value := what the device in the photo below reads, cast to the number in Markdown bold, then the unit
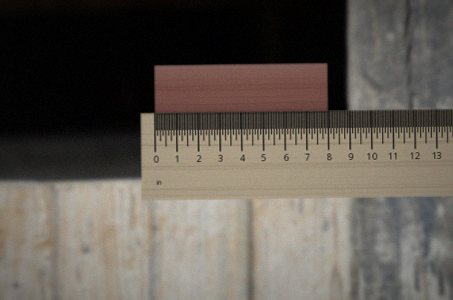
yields **8** in
